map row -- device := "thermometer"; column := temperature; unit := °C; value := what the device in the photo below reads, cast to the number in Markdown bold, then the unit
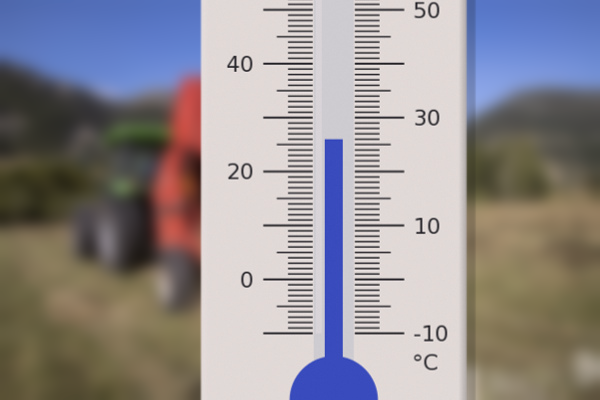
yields **26** °C
